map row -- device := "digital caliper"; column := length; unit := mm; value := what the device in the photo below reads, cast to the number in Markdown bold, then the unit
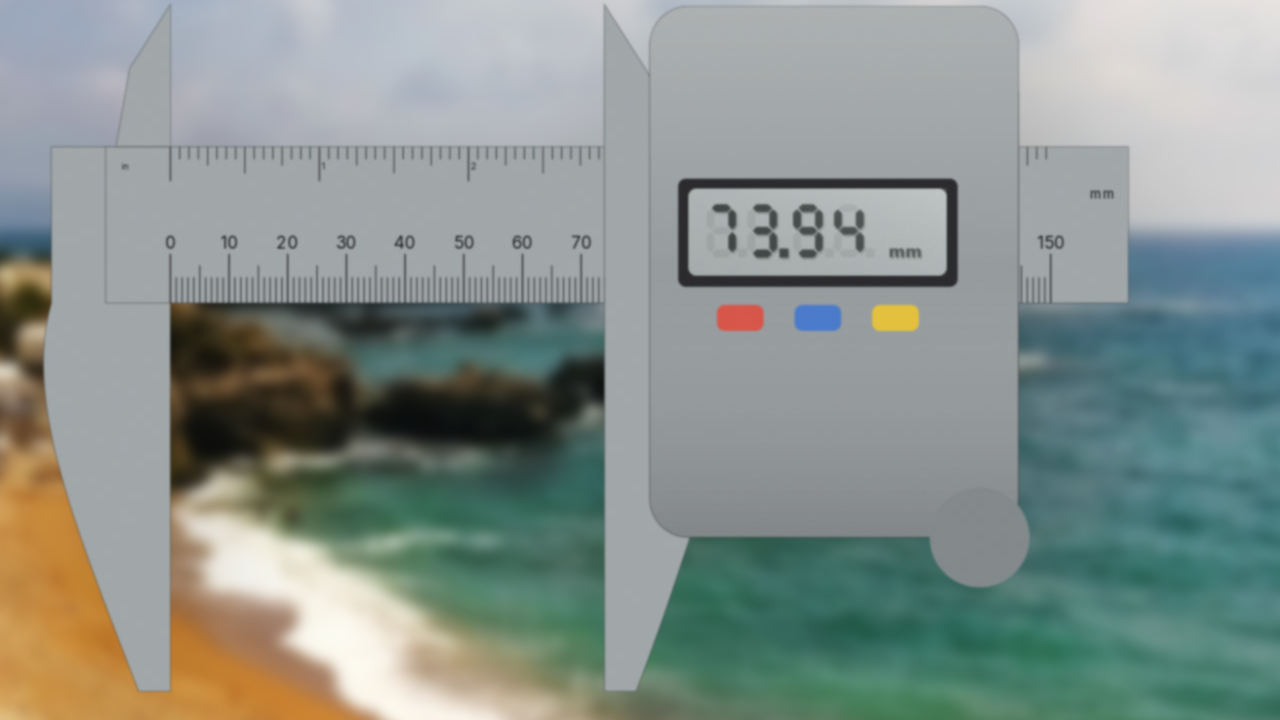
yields **73.94** mm
